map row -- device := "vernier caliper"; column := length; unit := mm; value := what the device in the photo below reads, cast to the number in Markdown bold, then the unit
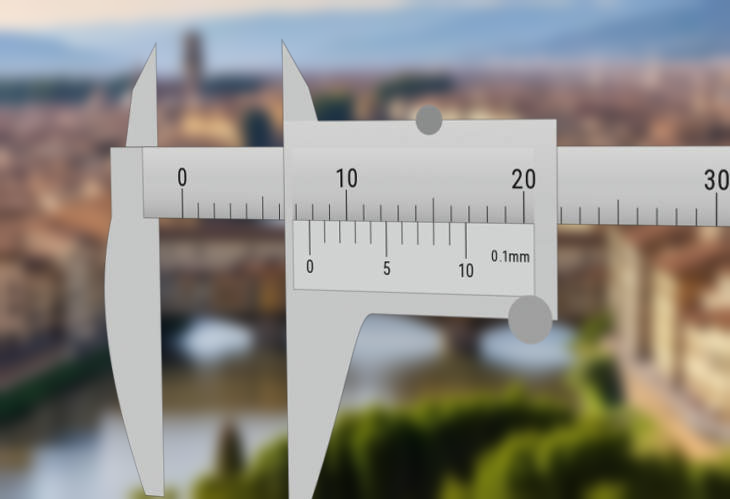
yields **7.8** mm
